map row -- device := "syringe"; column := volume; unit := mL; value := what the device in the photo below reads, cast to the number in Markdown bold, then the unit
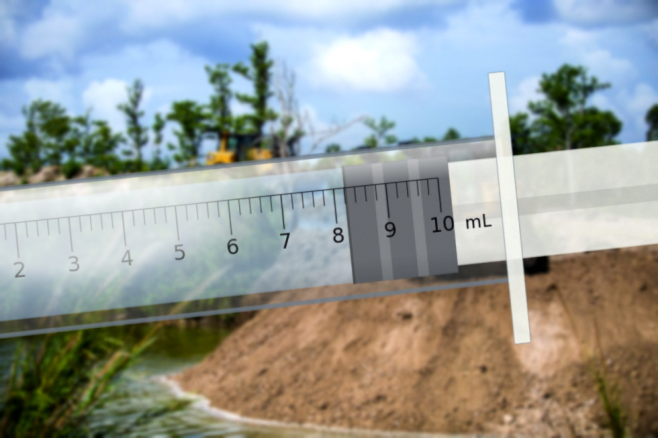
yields **8.2** mL
